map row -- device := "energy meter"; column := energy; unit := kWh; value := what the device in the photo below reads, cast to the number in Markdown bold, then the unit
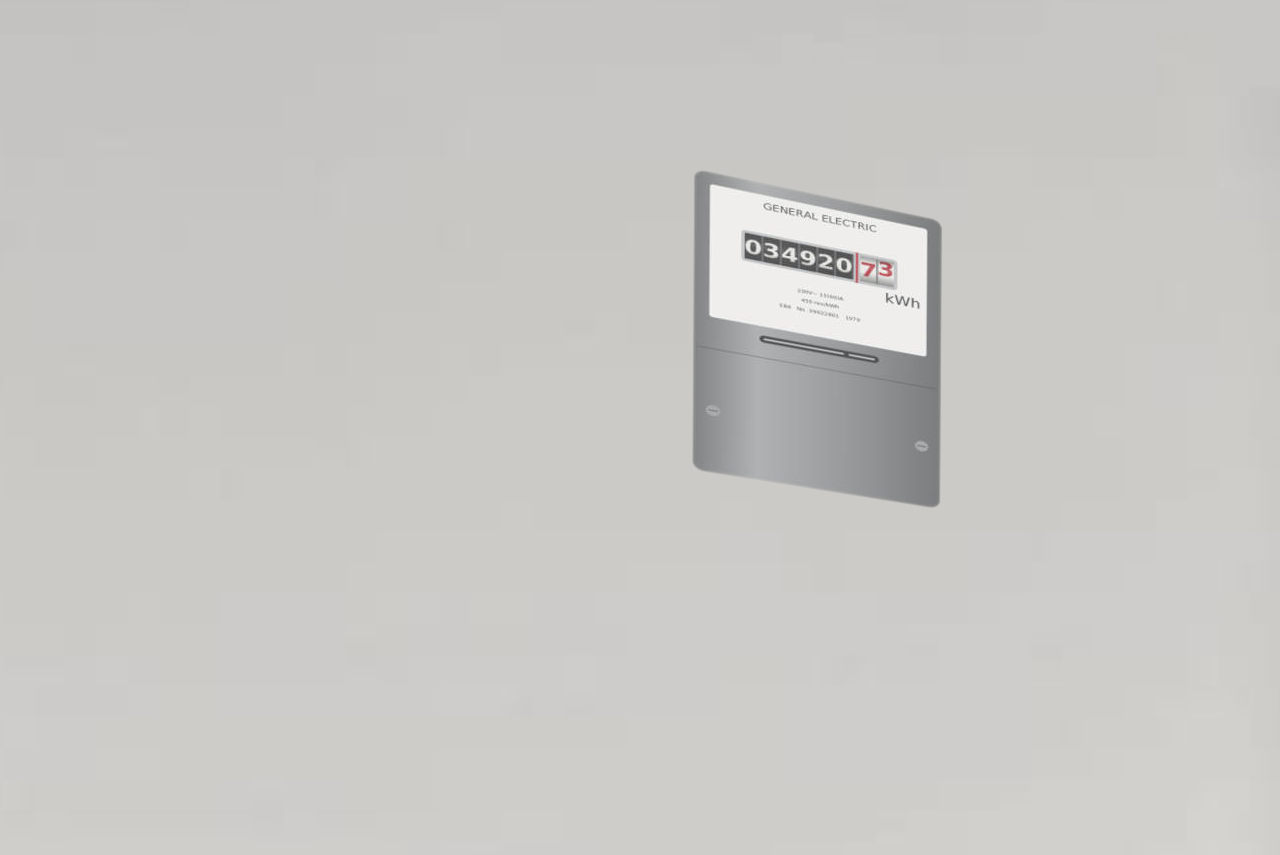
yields **34920.73** kWh
